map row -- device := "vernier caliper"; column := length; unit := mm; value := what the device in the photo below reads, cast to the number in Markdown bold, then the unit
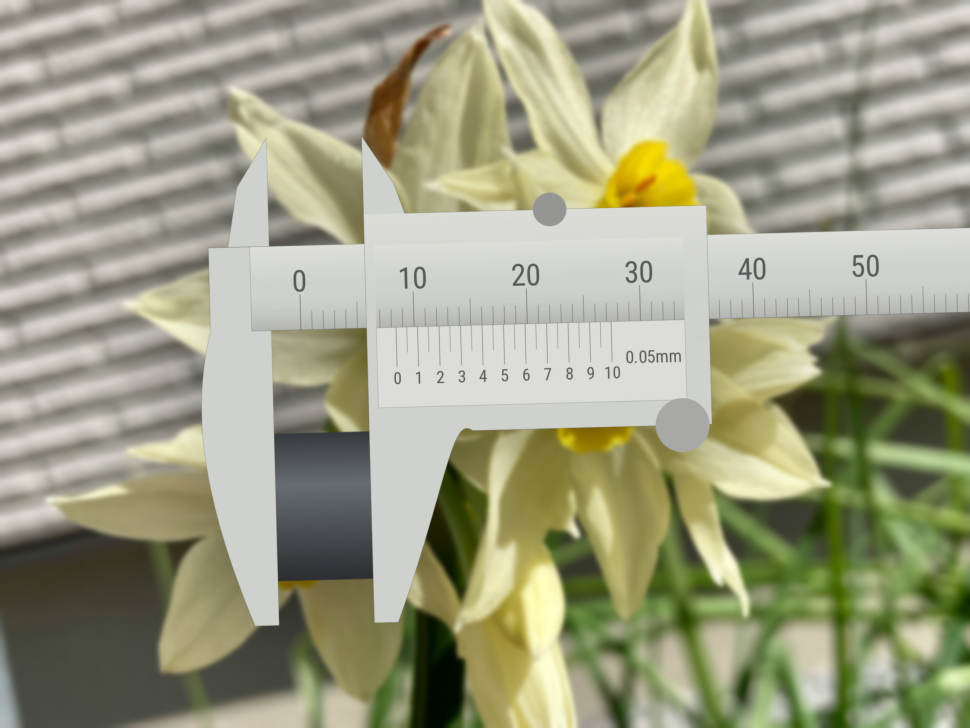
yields **8.4** mm
